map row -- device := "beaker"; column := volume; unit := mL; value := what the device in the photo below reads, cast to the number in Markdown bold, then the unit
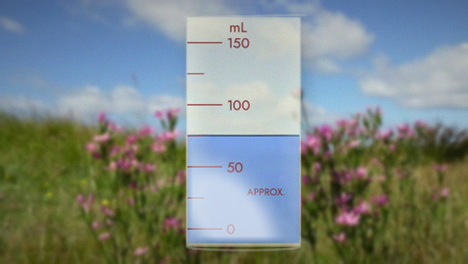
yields **75** mL
